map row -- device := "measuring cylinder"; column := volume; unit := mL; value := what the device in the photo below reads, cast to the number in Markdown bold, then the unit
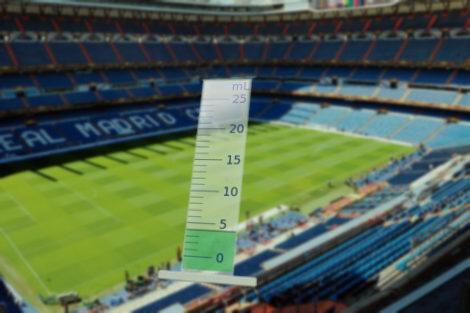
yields **4** mL
